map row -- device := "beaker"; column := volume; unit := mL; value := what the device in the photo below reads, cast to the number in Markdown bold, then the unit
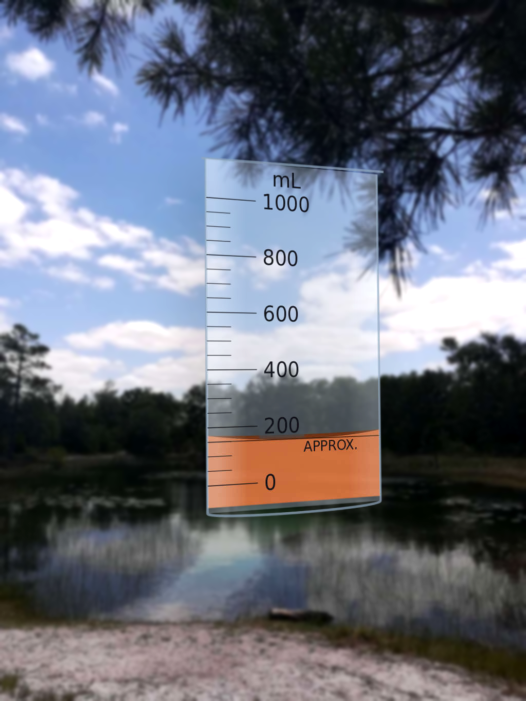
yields **150** mL
